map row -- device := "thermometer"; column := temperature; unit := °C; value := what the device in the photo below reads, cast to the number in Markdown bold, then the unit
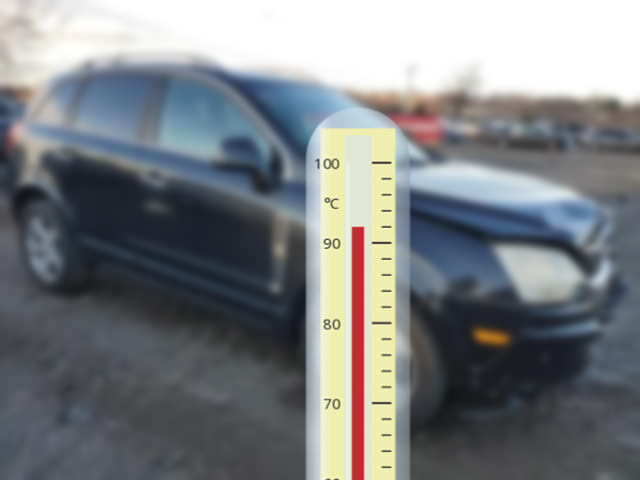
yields **92** °C
